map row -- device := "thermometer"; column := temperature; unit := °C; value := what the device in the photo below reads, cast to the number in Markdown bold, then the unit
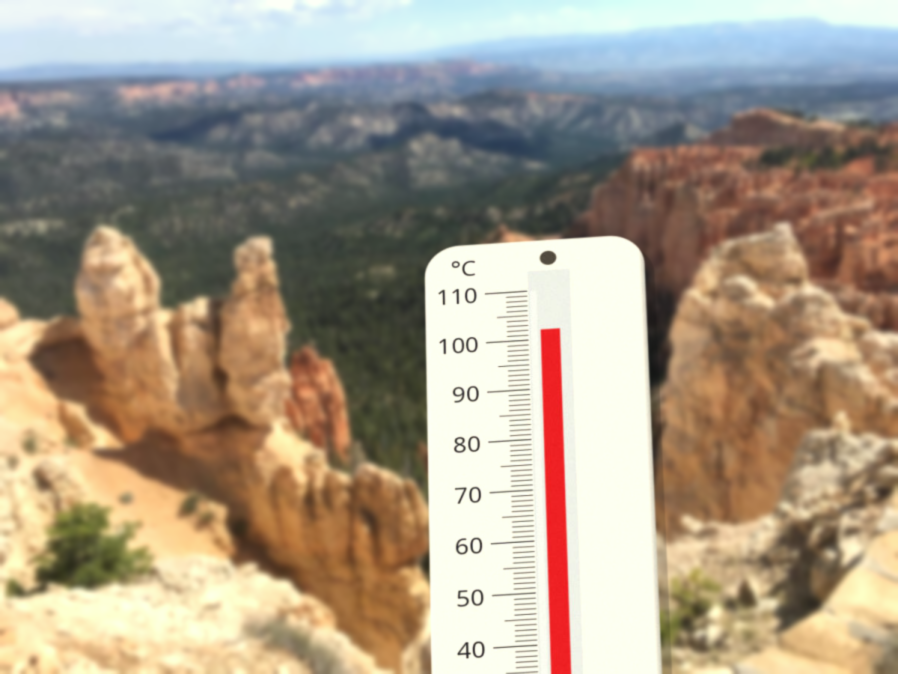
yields **102** °C
